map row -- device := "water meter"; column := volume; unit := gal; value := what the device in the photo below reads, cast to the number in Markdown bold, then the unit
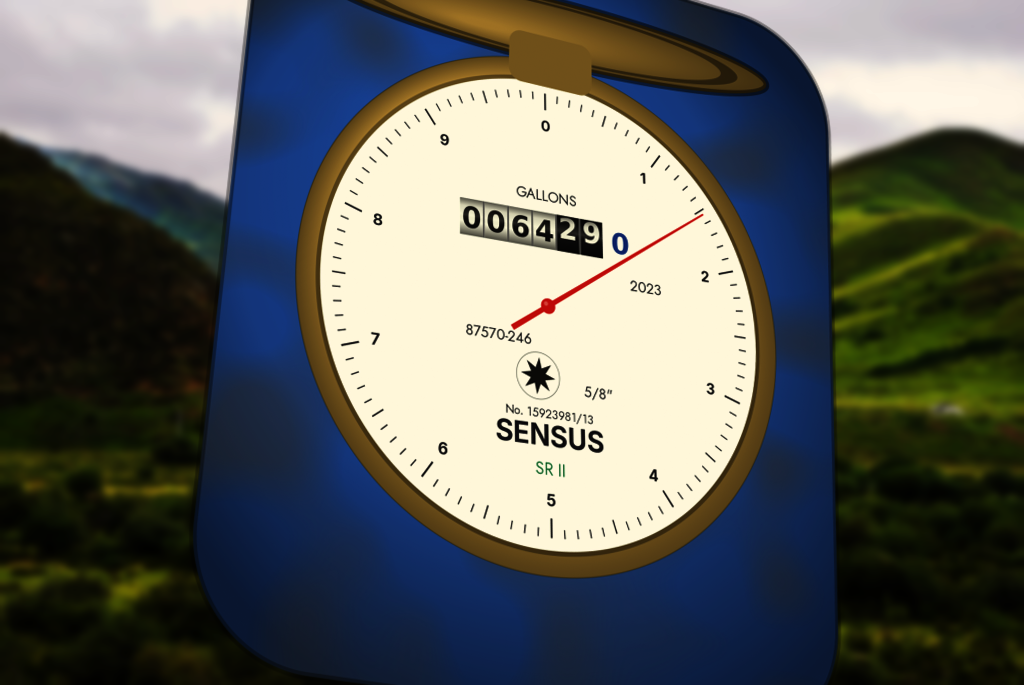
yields **64291.5** gal
